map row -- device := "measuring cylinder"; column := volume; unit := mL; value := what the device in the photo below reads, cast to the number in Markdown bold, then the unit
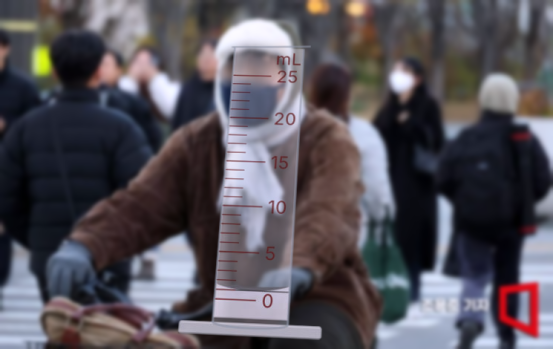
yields **1** mL
